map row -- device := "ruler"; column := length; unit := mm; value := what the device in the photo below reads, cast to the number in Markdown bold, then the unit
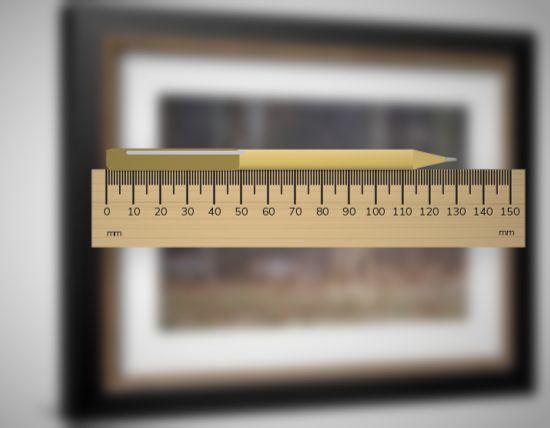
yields **130** mm
